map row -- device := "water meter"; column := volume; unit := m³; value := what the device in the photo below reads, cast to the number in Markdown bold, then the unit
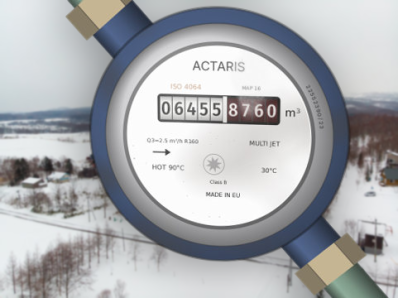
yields **6455.8760** m³
